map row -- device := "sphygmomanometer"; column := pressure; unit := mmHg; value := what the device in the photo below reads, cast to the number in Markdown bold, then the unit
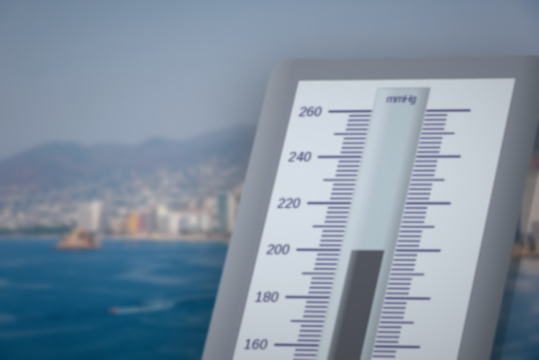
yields **200** mmHg
